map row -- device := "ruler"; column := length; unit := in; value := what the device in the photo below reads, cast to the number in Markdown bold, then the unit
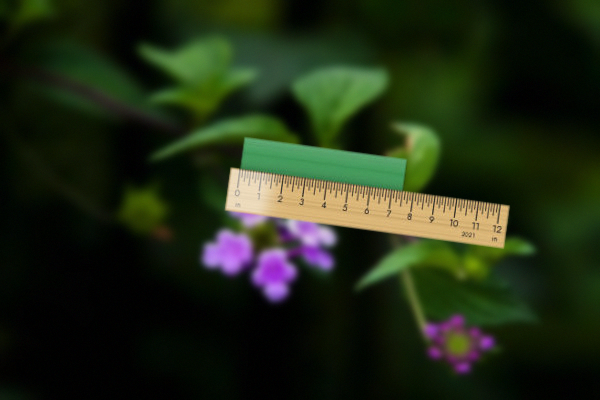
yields **7.5** in
